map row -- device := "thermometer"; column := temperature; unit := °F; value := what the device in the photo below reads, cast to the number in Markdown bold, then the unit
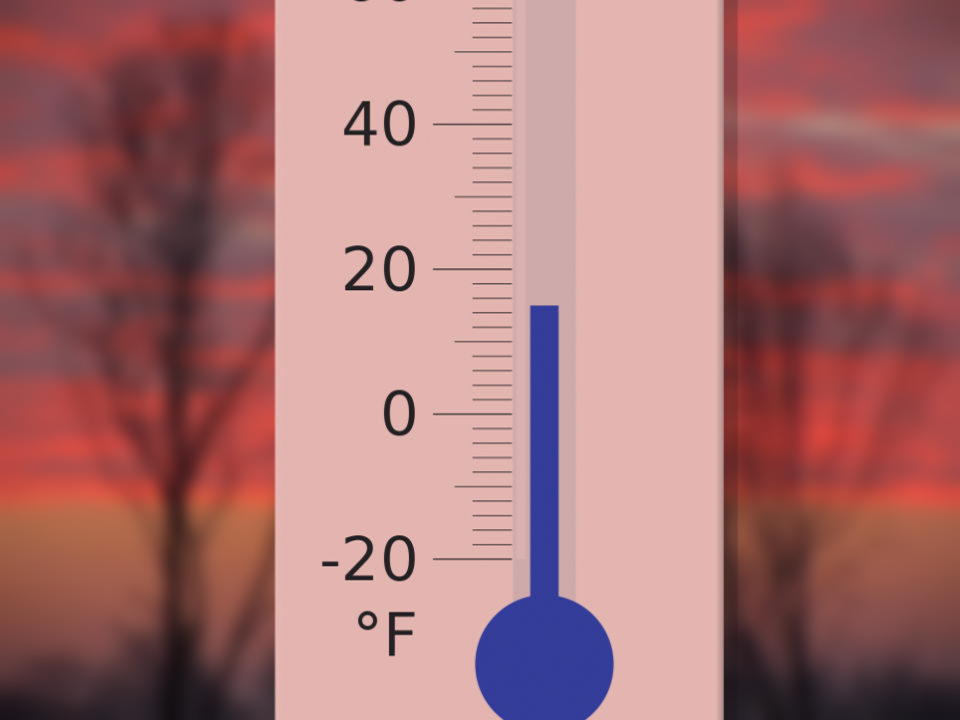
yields **15** °F
